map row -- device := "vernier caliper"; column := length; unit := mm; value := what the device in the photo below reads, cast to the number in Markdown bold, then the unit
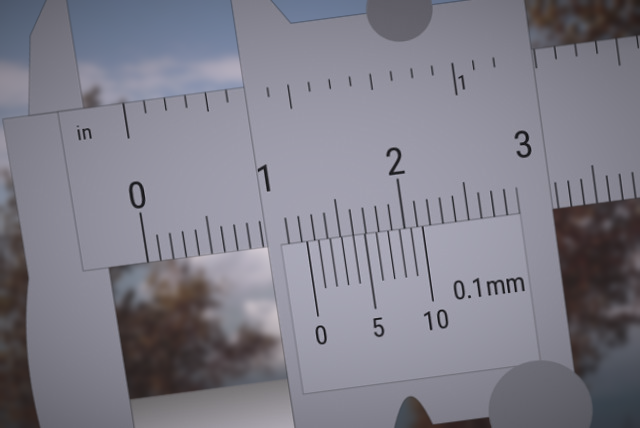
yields **12.4** mm
